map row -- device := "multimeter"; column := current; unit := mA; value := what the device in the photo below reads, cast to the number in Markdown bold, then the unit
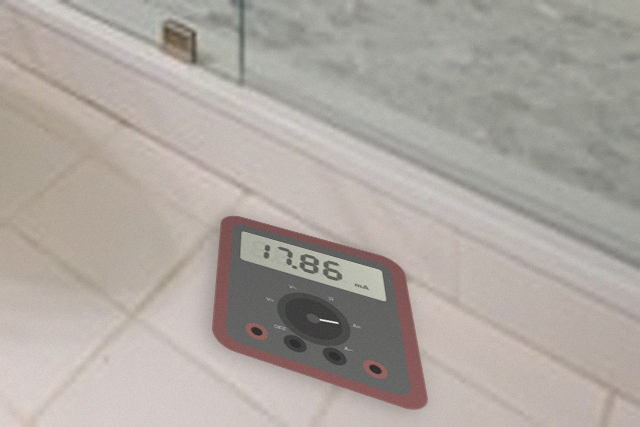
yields **17.86** mA
